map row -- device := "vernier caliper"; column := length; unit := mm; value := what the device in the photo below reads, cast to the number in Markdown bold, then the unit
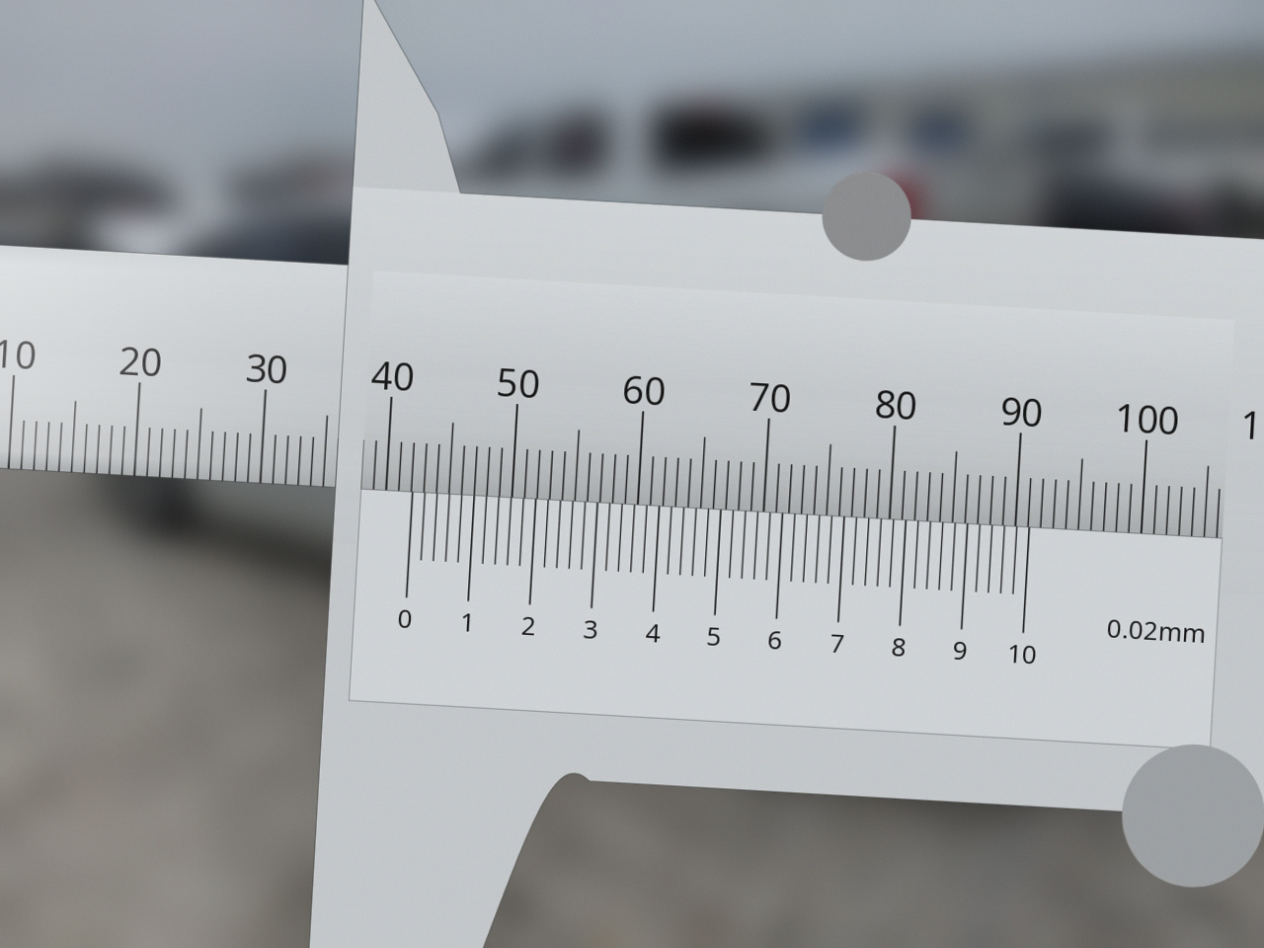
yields **42.1** mm
